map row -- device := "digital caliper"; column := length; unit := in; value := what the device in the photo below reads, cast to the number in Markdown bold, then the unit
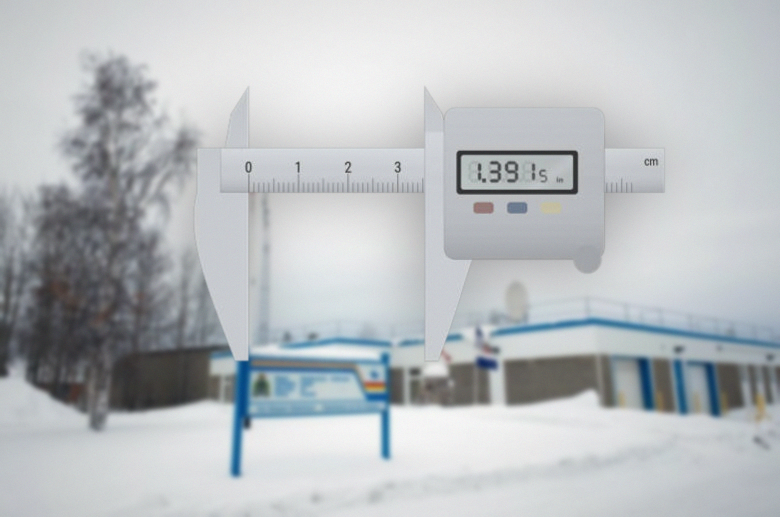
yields **1.3915** in
